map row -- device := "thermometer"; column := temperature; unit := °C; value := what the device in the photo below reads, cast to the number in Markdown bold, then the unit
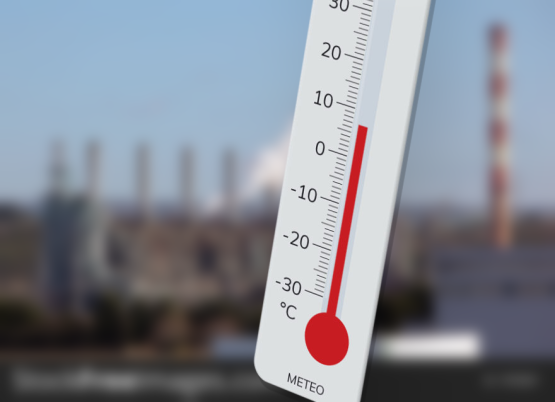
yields **7** °C
